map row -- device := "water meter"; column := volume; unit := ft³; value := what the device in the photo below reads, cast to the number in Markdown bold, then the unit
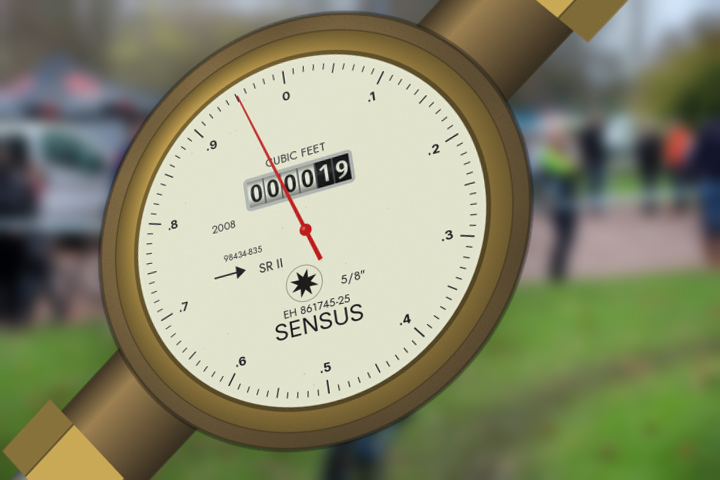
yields **18.95** ft³
